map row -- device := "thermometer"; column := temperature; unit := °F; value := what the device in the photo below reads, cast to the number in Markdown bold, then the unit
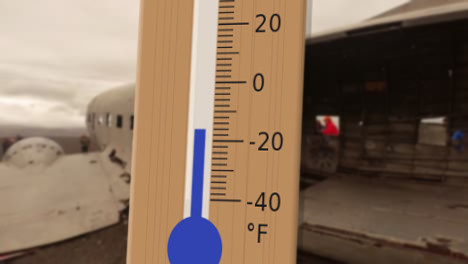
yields **-16** °F
